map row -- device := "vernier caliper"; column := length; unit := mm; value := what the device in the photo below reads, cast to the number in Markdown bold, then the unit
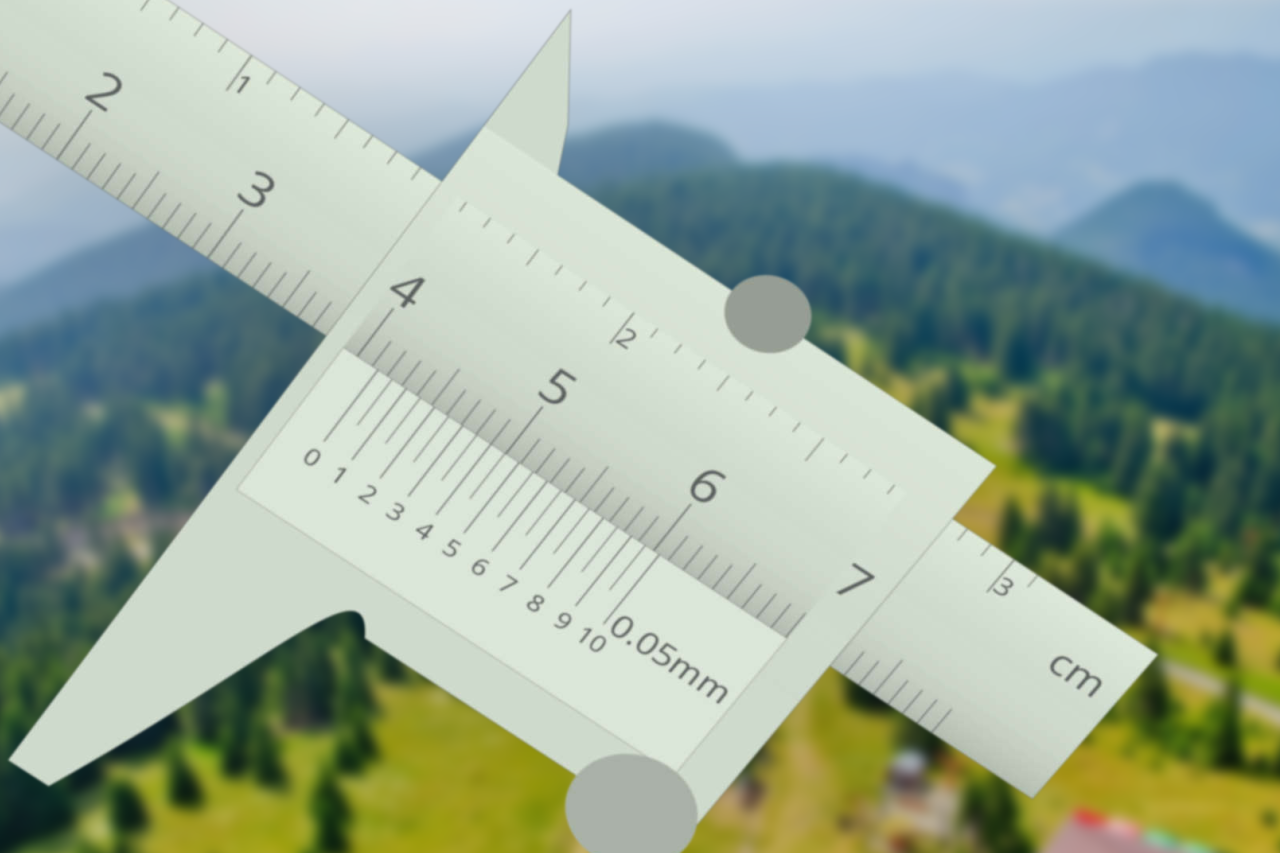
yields **41.4** mm
